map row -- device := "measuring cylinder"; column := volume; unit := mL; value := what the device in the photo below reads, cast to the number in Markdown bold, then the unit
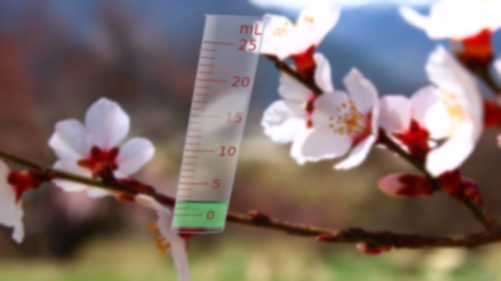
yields **2** mL
